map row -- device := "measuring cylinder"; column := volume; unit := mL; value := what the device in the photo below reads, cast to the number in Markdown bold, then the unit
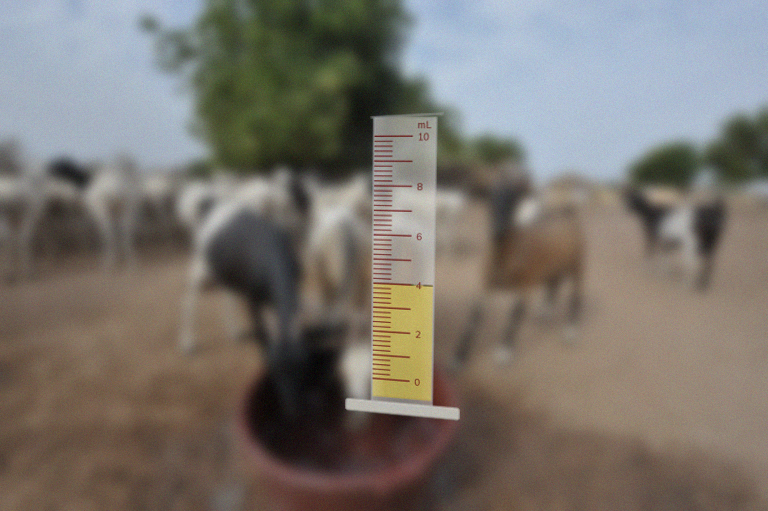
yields **4** mL
